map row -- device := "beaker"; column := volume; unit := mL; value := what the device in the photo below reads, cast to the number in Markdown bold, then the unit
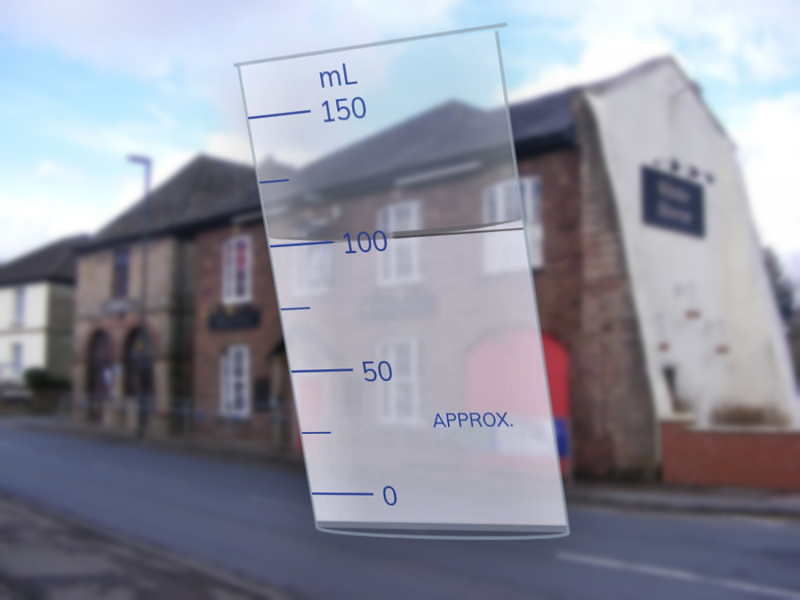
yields **100** mL
